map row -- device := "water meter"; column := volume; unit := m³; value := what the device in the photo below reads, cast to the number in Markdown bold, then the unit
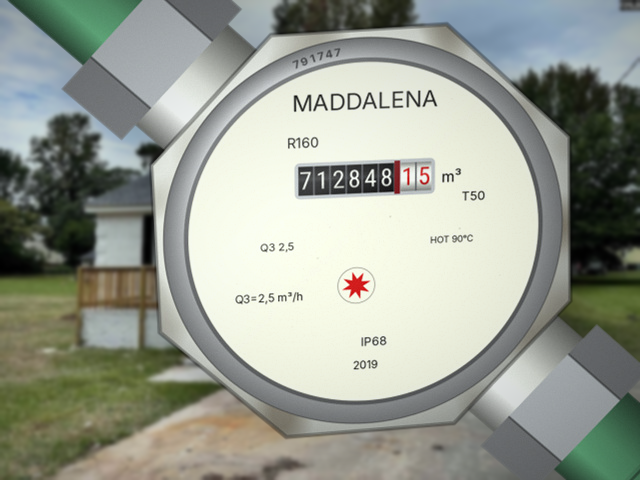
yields **712848.15** m³
